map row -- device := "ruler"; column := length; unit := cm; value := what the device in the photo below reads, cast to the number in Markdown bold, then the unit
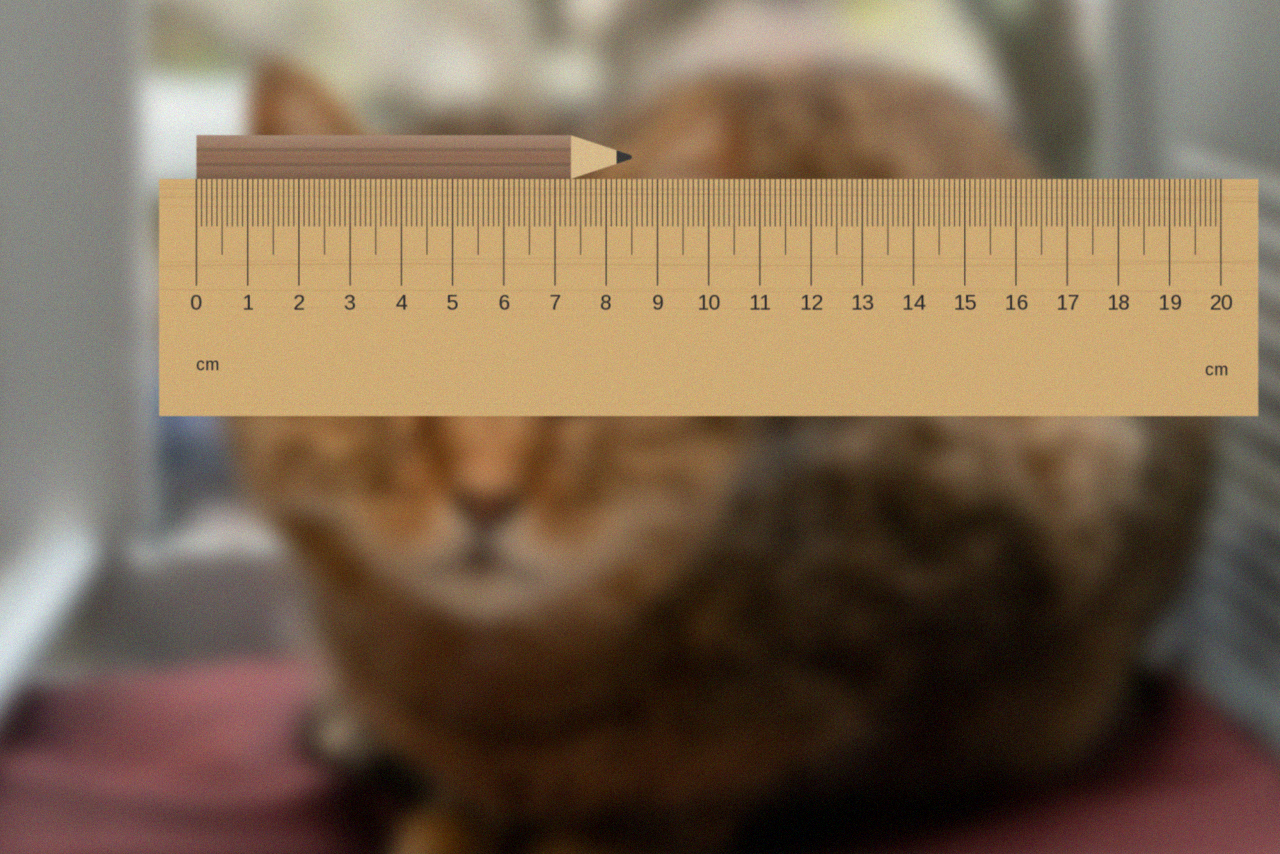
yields **8.5** cm
